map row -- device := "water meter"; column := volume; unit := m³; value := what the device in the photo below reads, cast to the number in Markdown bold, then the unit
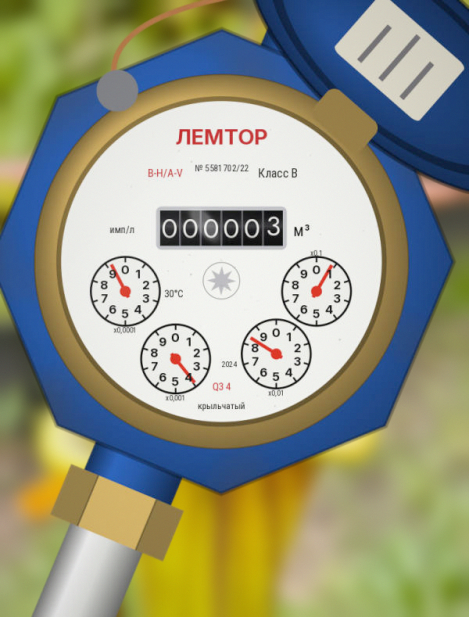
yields **3.0839** m³
